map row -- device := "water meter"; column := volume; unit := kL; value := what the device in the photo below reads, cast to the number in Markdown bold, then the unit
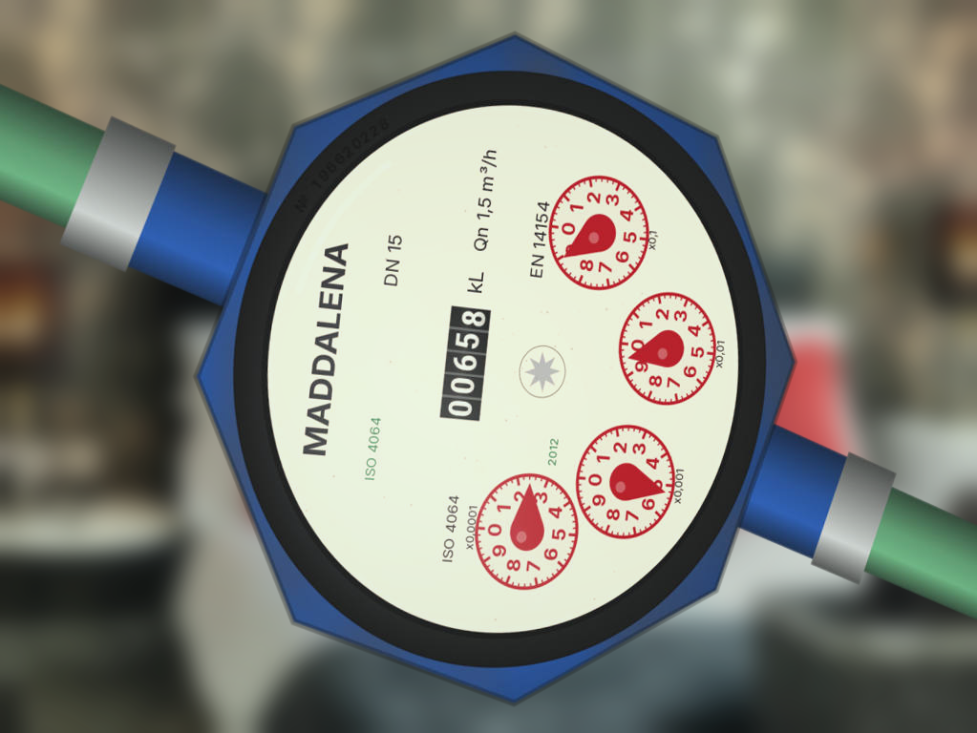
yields **657.8952** kL
